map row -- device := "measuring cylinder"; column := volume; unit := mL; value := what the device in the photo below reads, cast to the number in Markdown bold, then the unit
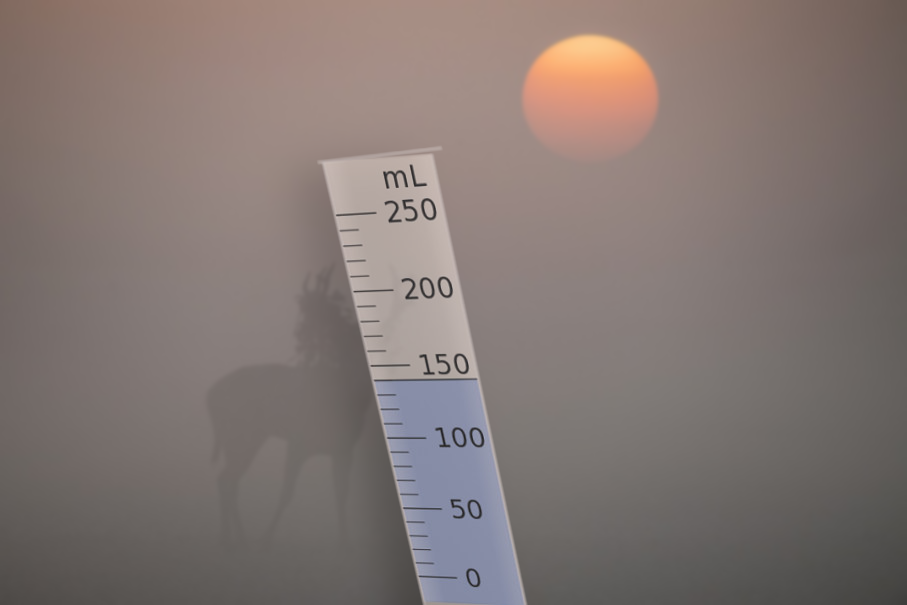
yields **140** mL
